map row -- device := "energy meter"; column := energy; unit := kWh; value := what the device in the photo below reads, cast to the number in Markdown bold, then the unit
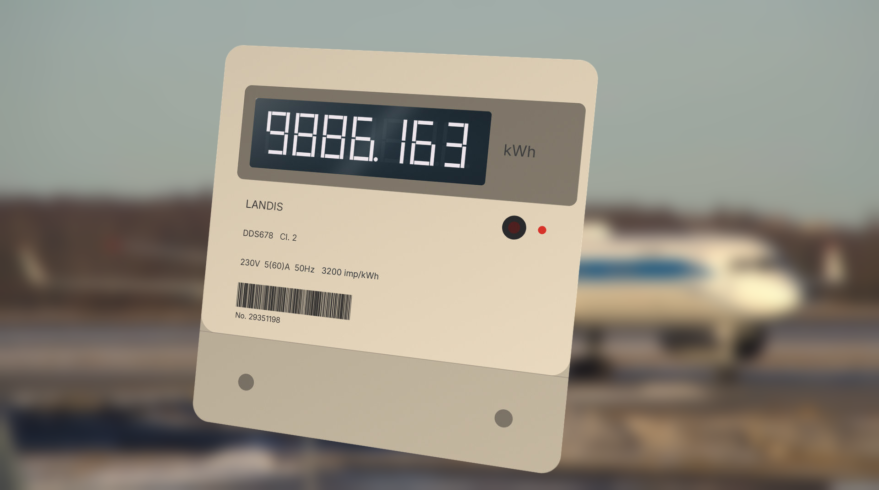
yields **9886.163** kWh
